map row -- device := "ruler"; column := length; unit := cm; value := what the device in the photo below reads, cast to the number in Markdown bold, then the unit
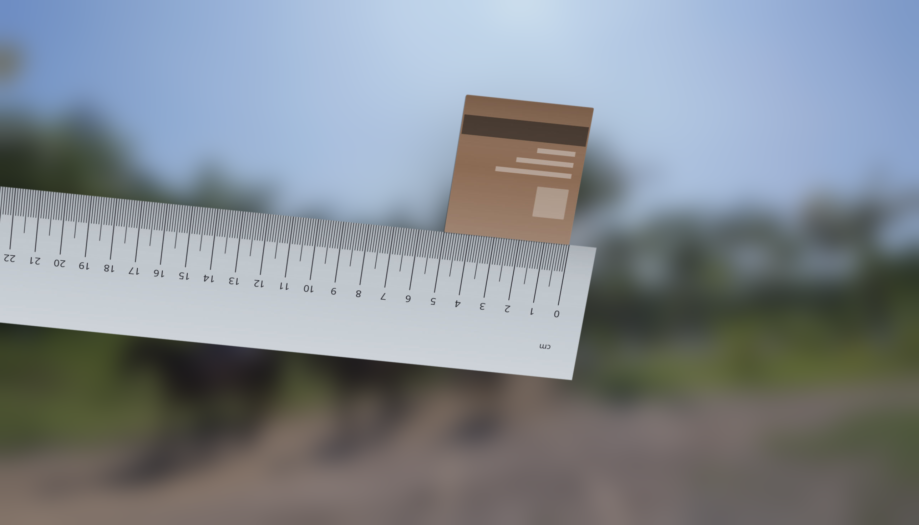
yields **5** cm
